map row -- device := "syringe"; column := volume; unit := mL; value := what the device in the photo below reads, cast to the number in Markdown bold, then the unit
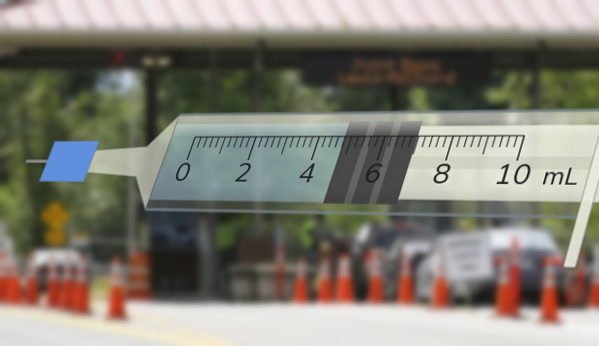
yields **4.8** mL
